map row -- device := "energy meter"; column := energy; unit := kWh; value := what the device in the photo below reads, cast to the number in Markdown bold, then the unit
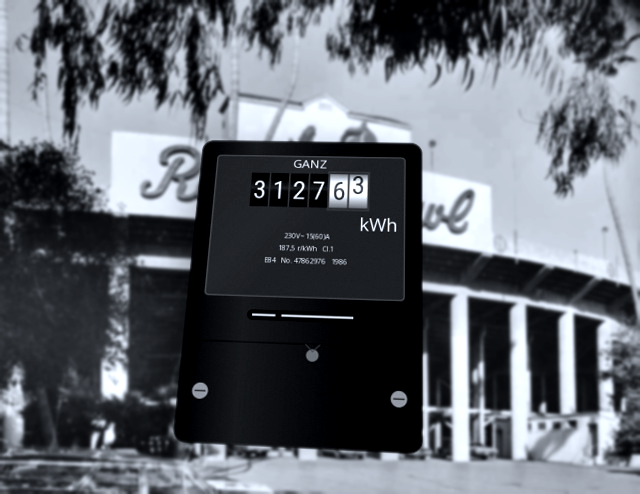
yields **3127.63** kWh
